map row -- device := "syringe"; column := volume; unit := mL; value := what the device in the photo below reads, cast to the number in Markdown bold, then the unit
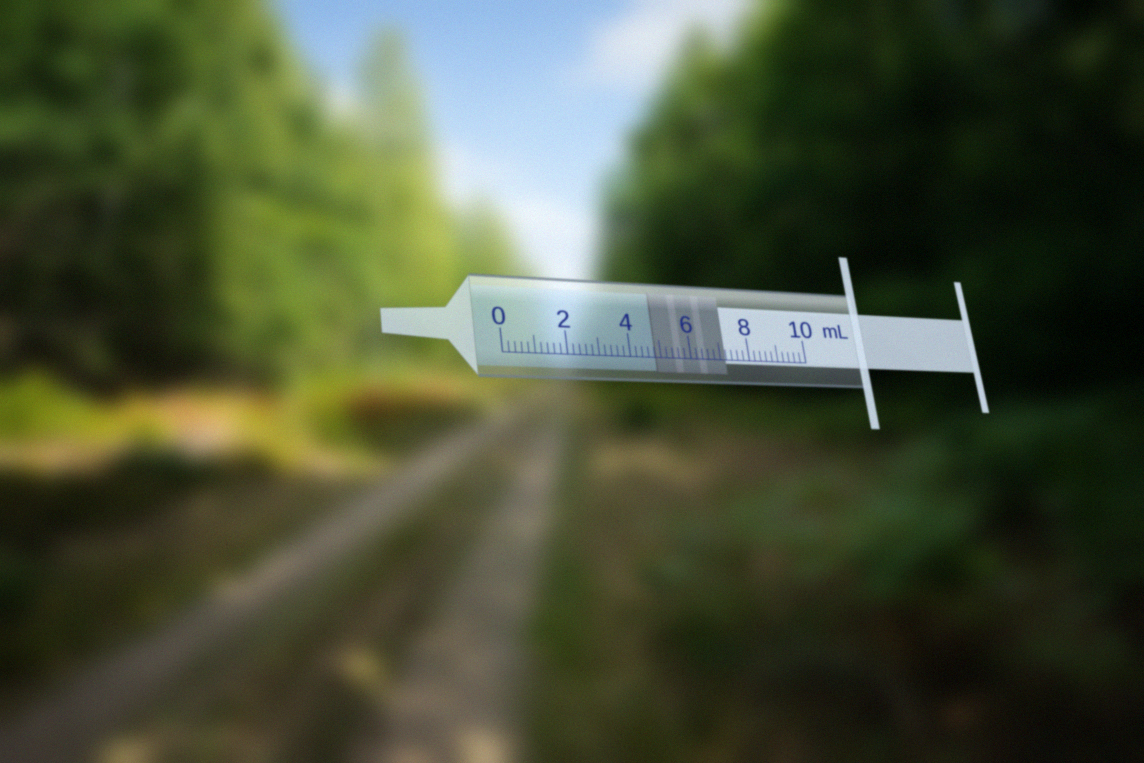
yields **4.8** mL
